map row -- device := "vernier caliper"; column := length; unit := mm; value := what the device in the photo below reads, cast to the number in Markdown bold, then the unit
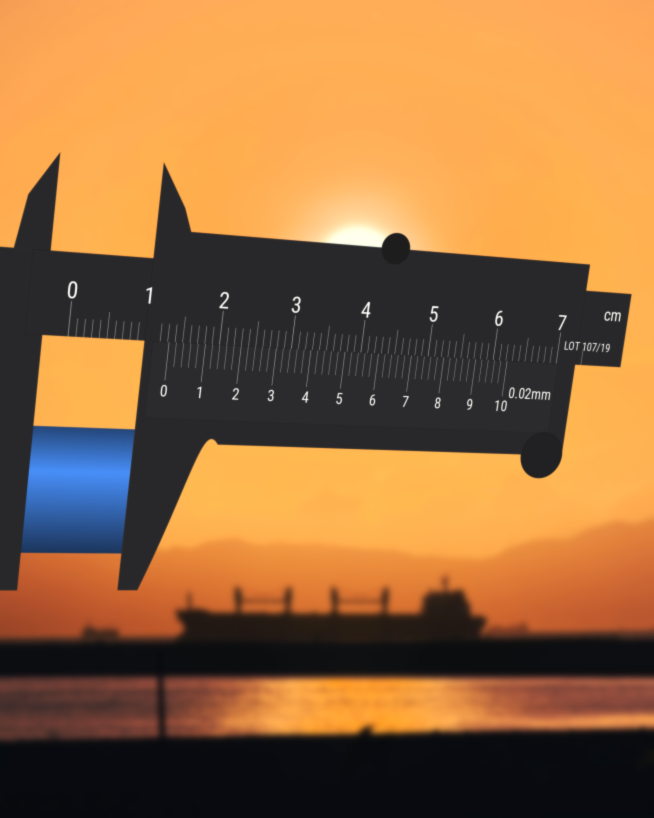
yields **13.2** mm
